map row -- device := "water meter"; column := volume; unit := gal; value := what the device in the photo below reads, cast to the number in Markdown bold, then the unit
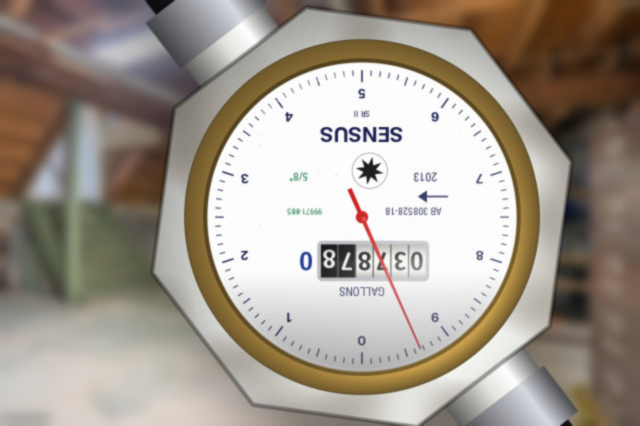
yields **378779.3** gal
